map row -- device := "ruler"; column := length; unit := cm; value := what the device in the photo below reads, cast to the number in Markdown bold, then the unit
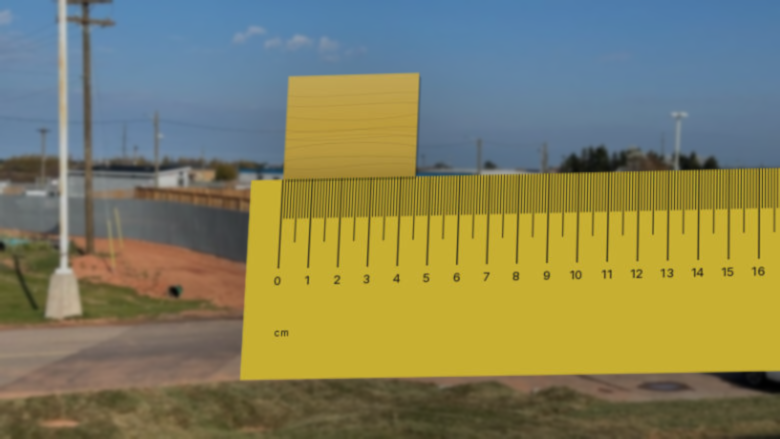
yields **4.5** cm
